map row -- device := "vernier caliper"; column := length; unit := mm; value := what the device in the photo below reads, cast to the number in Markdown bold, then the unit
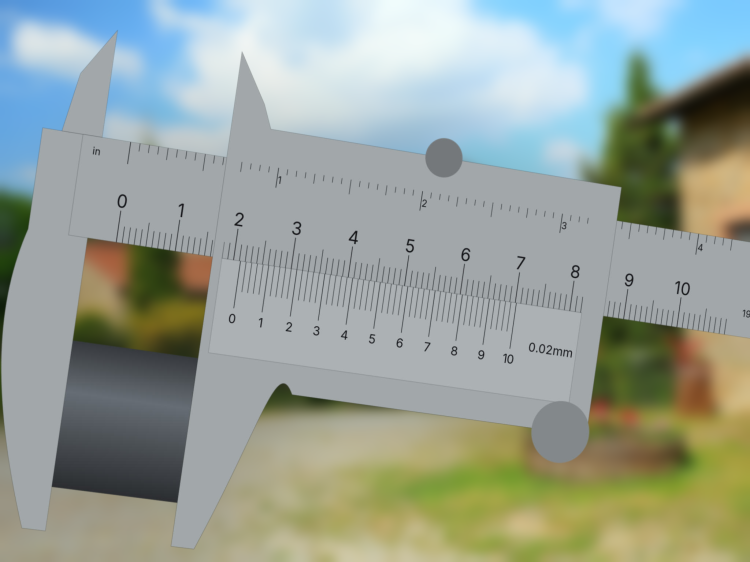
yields **21.2** mm
